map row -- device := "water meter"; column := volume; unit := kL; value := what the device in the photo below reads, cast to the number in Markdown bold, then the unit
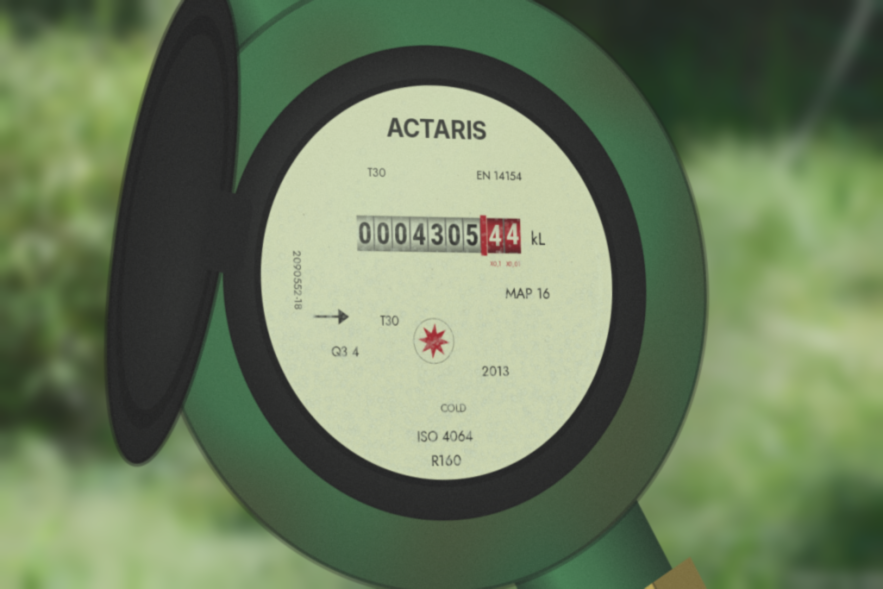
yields **4305.44** kL
